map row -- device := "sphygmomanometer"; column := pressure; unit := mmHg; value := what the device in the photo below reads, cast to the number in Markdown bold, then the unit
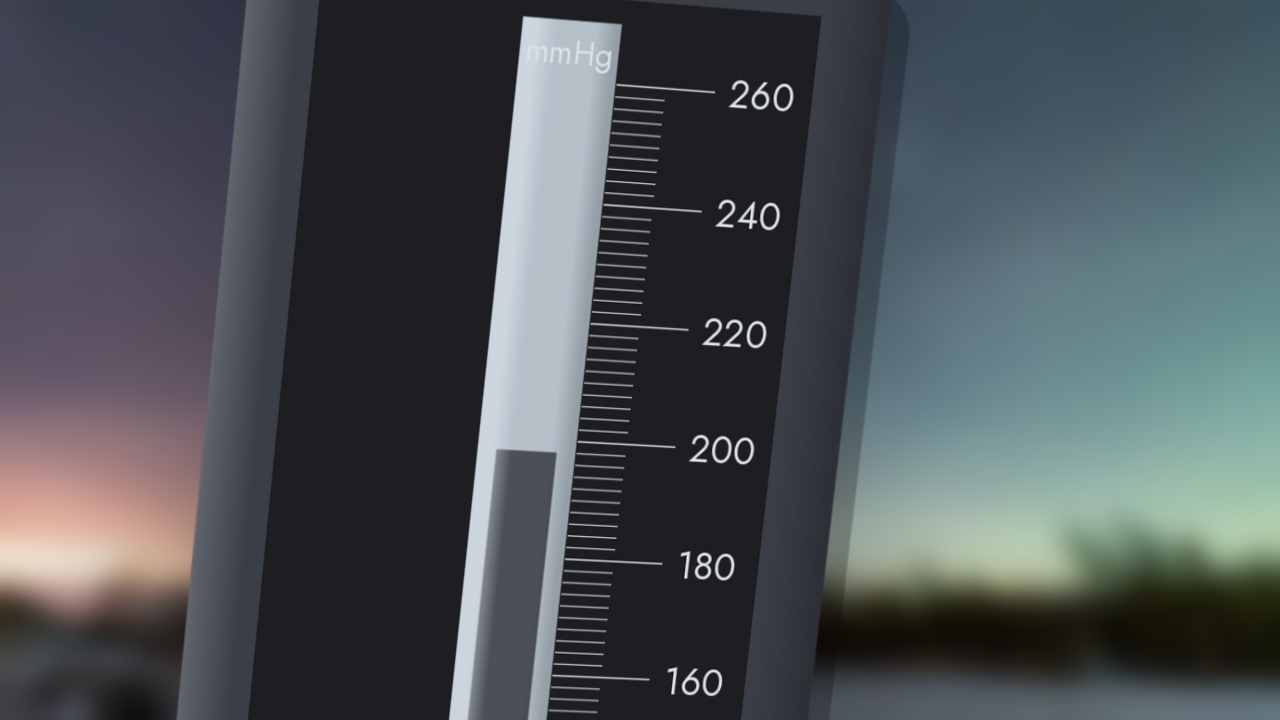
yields **198** mmHg
